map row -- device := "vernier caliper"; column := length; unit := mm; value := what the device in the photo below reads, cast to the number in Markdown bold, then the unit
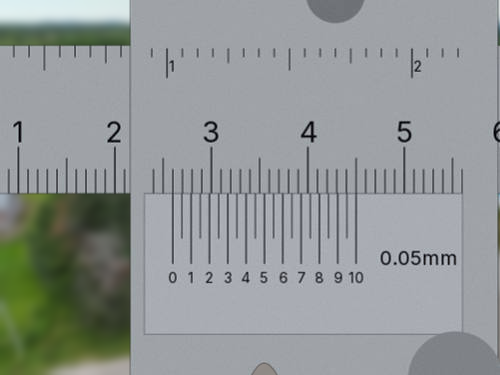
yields **26.0** mm
